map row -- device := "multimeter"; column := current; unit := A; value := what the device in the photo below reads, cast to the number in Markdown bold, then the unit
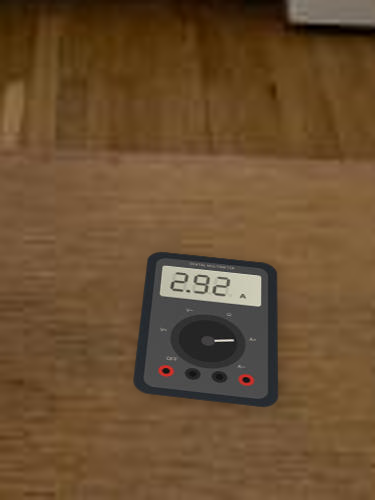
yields **2.92** A
